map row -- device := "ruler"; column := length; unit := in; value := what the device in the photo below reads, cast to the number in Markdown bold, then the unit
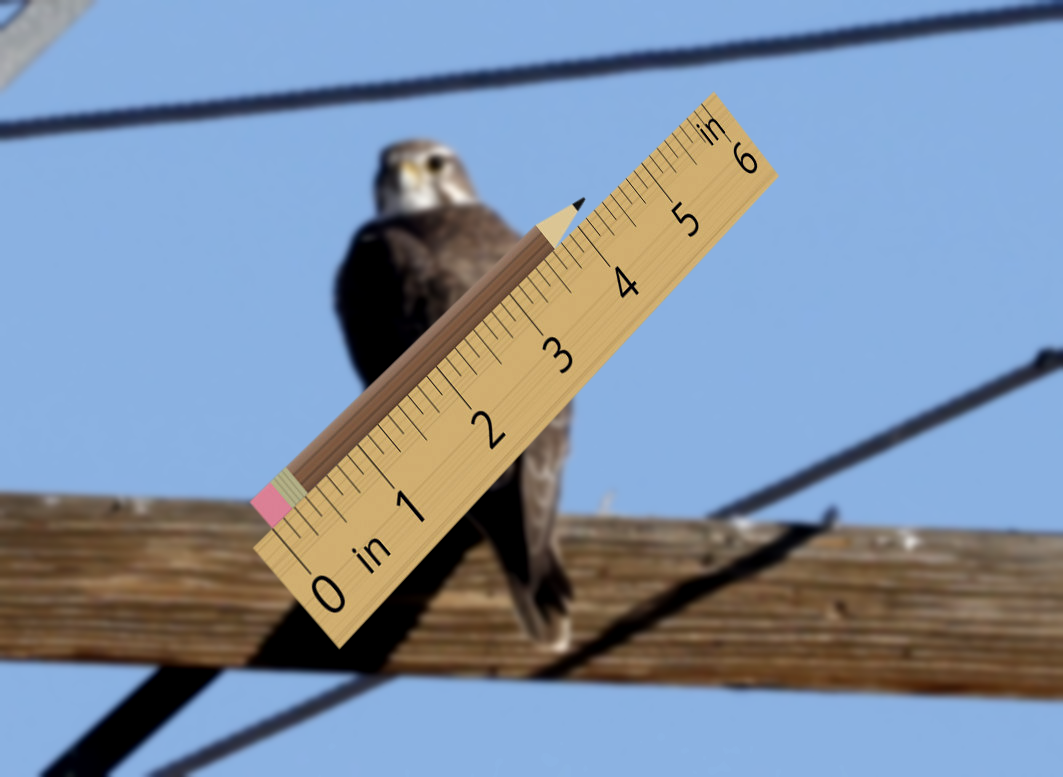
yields **4.25** in
